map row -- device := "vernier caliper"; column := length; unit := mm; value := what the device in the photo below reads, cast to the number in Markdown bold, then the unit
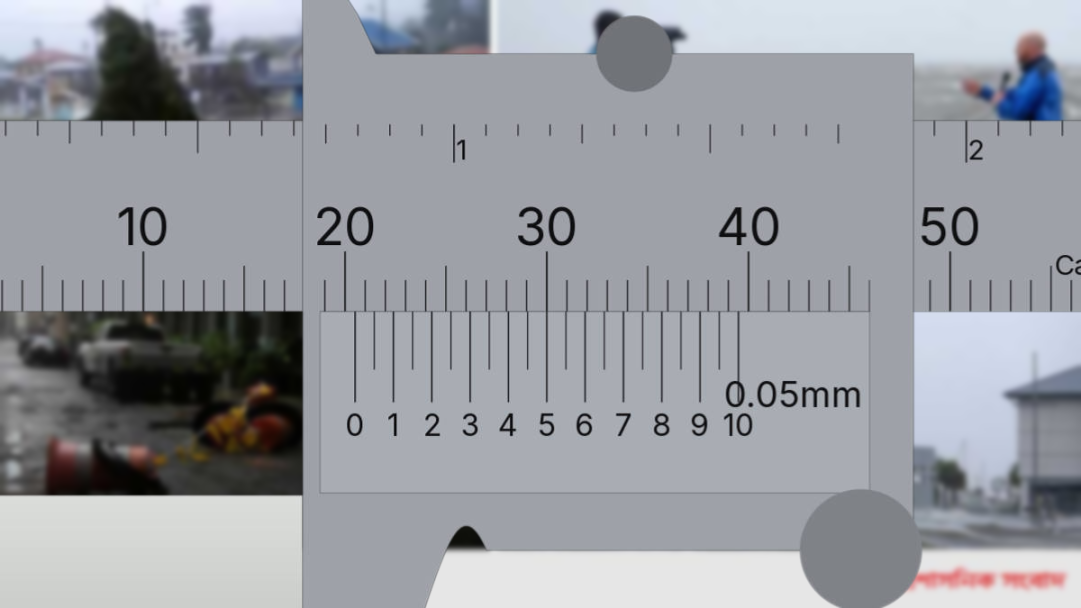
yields **20.5** mm
